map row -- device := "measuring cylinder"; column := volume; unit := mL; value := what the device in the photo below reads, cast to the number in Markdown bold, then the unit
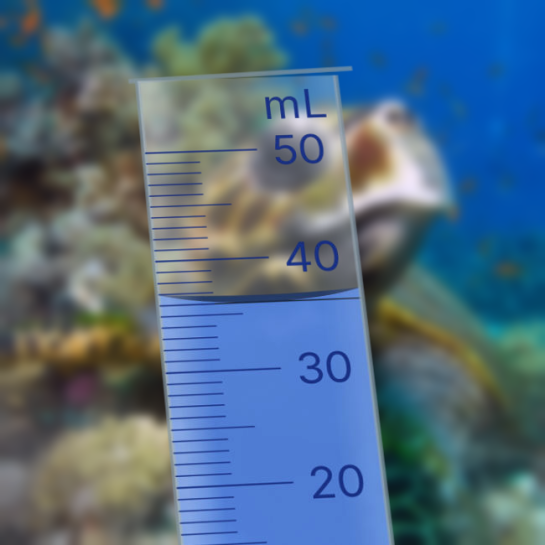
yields **36** mL
